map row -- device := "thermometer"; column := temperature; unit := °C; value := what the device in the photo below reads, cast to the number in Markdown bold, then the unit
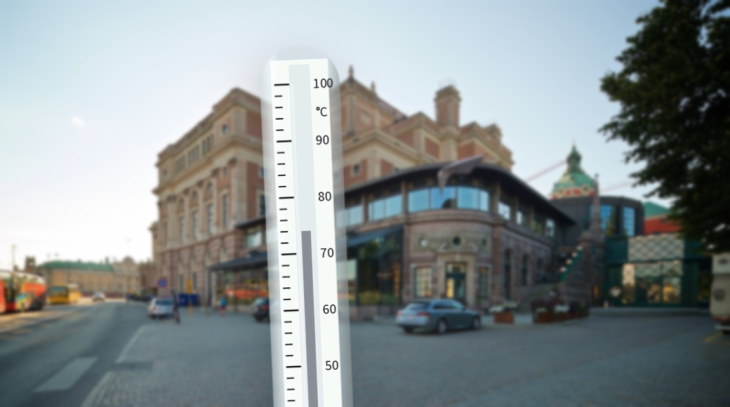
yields **74** °C
